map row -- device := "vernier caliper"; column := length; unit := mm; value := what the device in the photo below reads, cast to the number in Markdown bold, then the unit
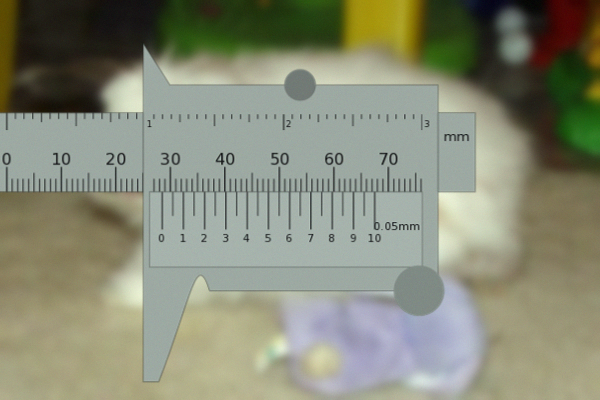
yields **28.5** mm
